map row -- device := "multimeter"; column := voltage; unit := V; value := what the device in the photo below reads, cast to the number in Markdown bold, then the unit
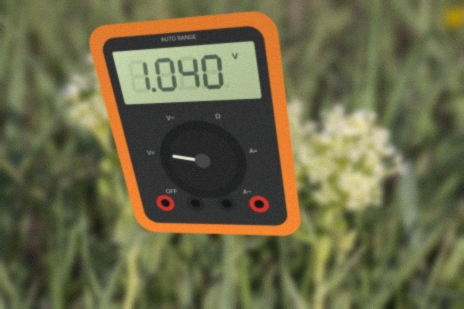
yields **1.040** V
